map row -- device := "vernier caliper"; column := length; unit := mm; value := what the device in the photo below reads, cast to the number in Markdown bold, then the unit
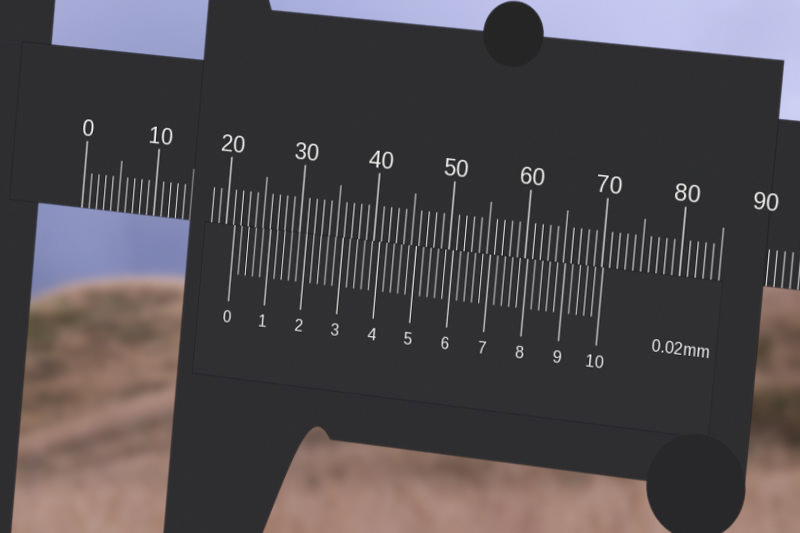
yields **21.2** mm
